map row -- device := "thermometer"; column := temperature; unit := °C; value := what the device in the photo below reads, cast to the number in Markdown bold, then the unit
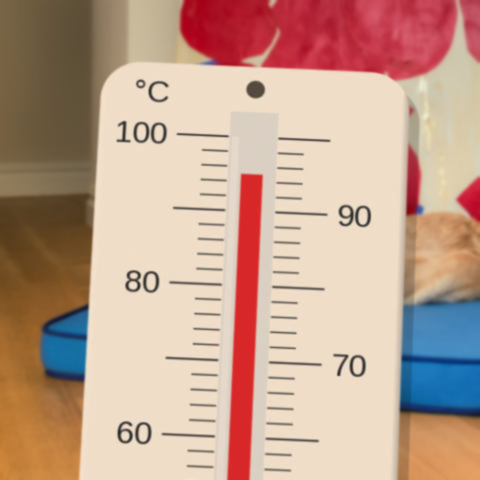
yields **95** °C
